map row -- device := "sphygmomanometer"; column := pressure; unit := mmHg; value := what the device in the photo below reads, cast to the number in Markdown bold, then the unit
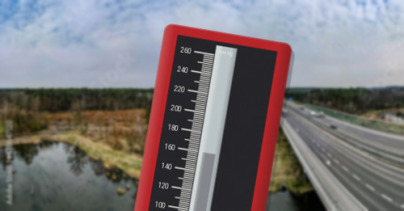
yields **160** mmHg
